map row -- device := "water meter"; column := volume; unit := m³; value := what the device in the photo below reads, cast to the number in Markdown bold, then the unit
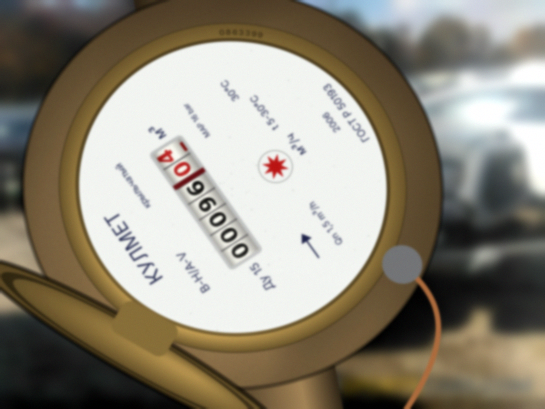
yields **96.04** m³
